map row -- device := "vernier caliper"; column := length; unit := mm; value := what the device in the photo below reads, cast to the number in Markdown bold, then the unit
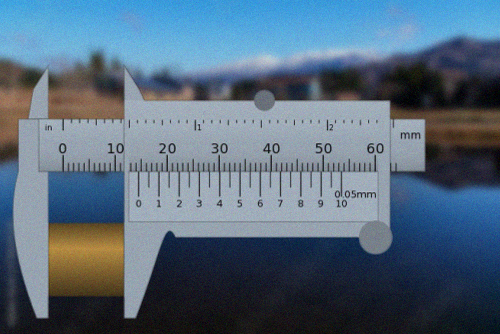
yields **14.5** mm
